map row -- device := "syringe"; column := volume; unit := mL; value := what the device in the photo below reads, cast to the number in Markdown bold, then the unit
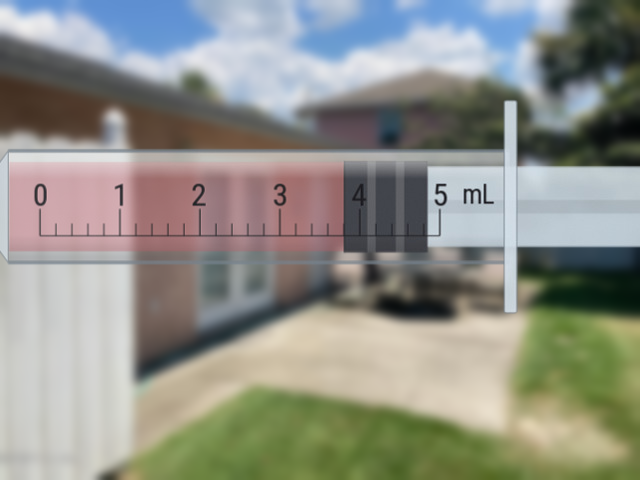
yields **3.8** mL
